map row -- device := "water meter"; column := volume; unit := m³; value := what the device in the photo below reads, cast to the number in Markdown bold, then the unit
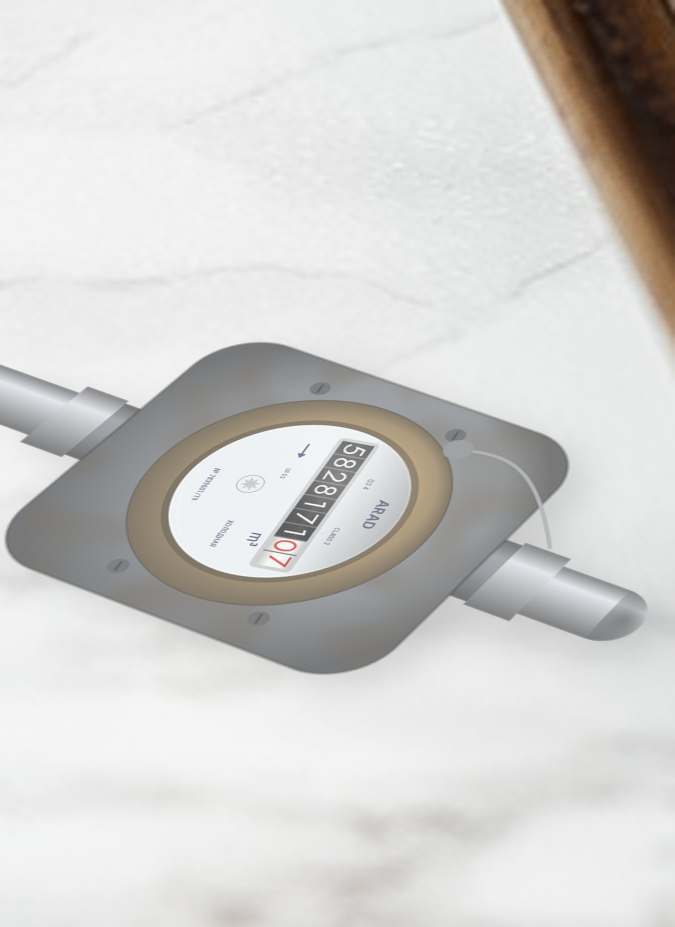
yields **5828171.07** m³
